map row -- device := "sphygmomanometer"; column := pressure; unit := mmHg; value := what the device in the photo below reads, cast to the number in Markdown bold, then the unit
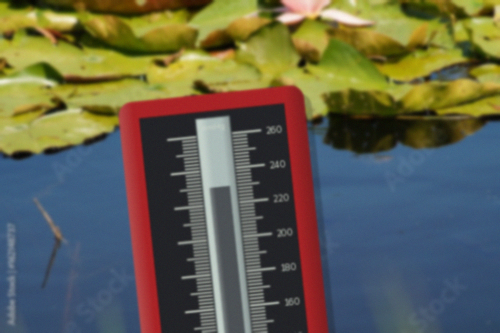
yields **230** mmHg
